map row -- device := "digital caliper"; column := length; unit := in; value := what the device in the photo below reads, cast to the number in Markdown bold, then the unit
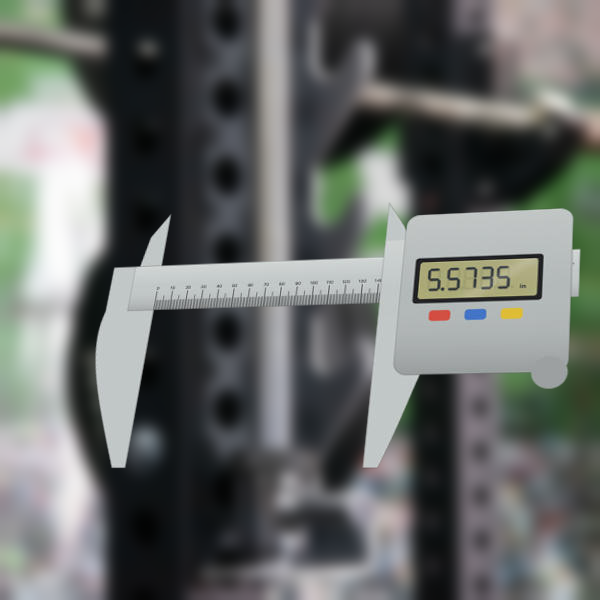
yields **5.5735** in
